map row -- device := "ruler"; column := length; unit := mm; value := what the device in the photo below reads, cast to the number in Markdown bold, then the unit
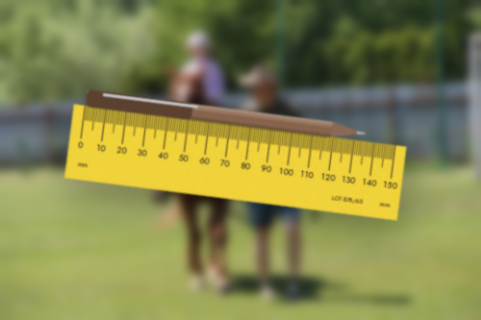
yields **135** mm
